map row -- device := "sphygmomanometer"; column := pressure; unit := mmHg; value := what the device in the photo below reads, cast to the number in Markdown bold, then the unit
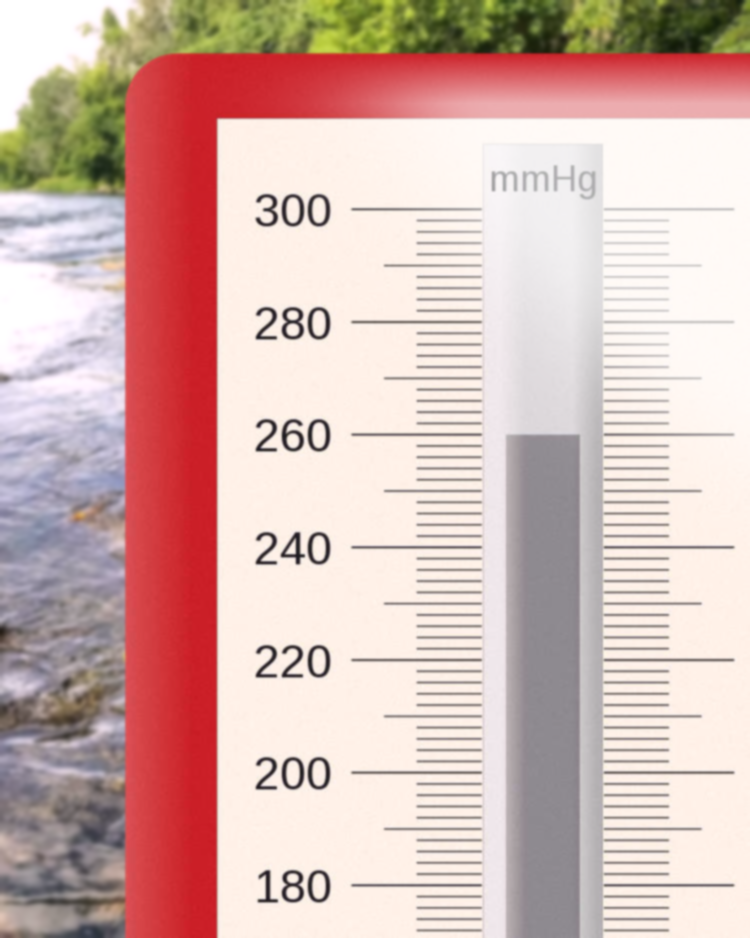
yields **260** mmHg
